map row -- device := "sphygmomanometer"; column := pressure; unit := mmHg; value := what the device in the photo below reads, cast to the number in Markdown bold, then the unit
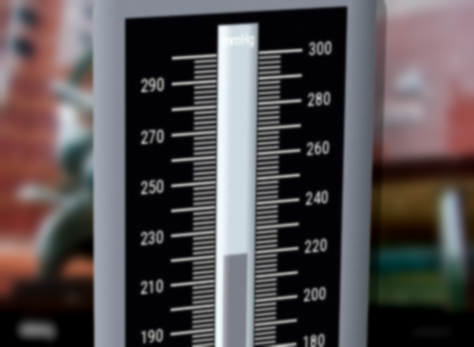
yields **220** mmHg
